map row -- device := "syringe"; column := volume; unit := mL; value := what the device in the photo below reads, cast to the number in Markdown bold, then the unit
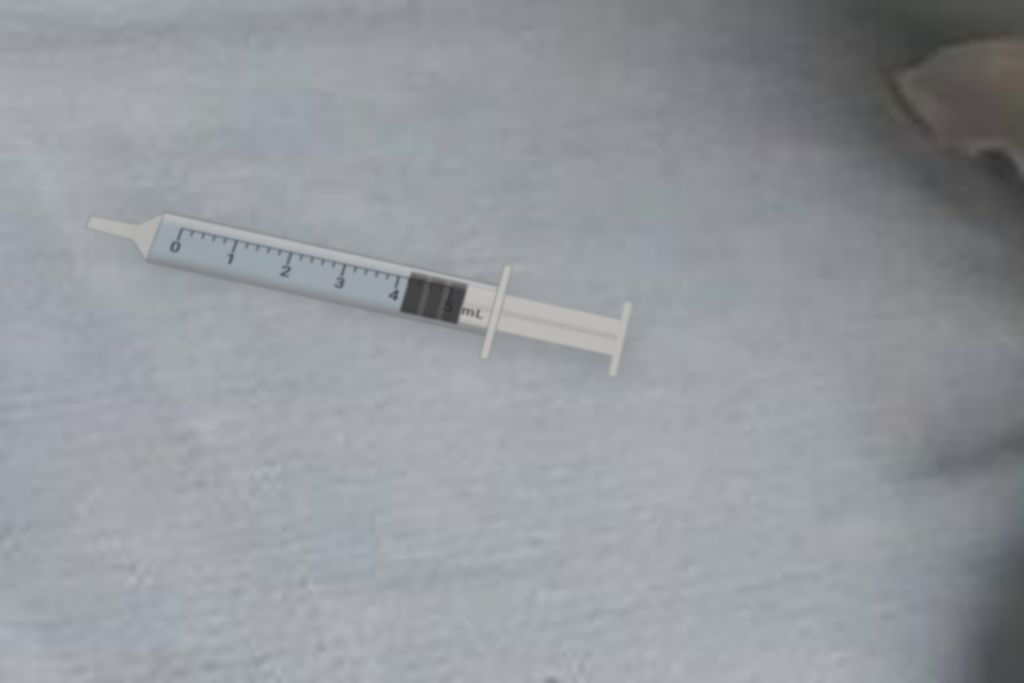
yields **4.2** mL
